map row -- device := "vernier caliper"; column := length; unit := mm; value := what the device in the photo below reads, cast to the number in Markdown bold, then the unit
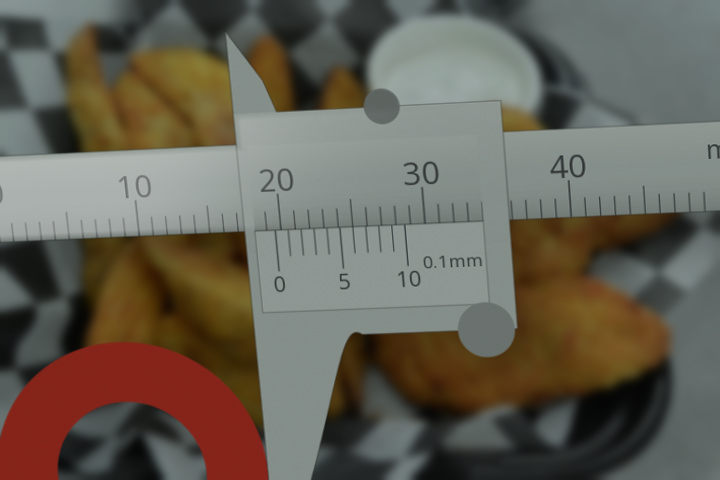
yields **19.6** mm
